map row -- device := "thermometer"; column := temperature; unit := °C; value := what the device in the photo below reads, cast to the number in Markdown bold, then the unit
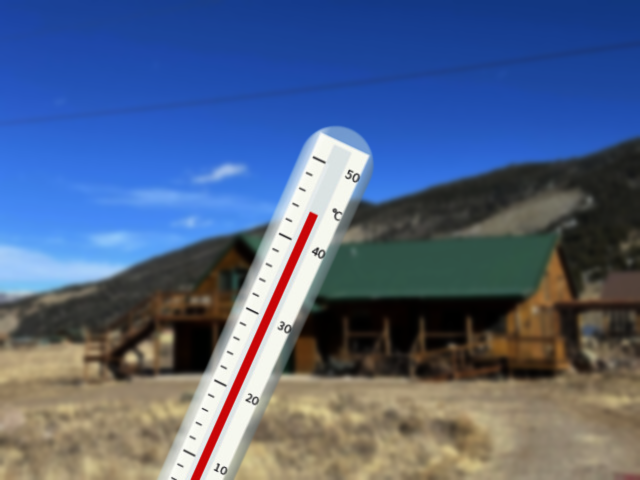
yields **44** °C
